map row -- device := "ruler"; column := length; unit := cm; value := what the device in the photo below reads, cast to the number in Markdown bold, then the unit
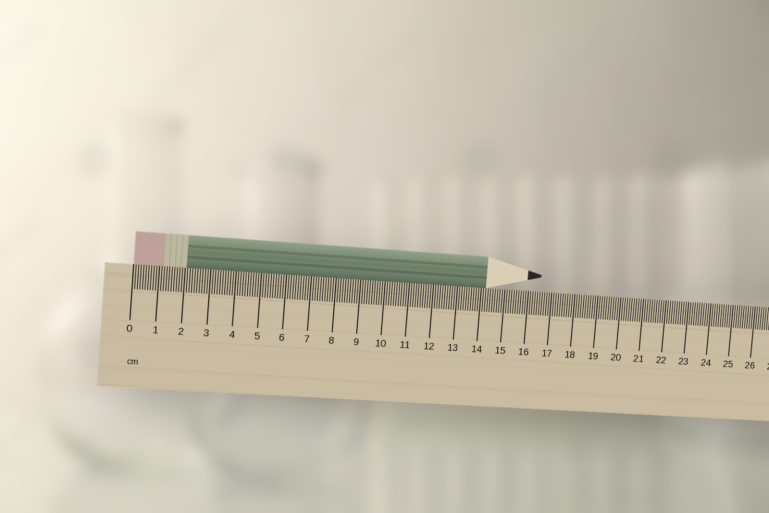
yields **16.5** cm
